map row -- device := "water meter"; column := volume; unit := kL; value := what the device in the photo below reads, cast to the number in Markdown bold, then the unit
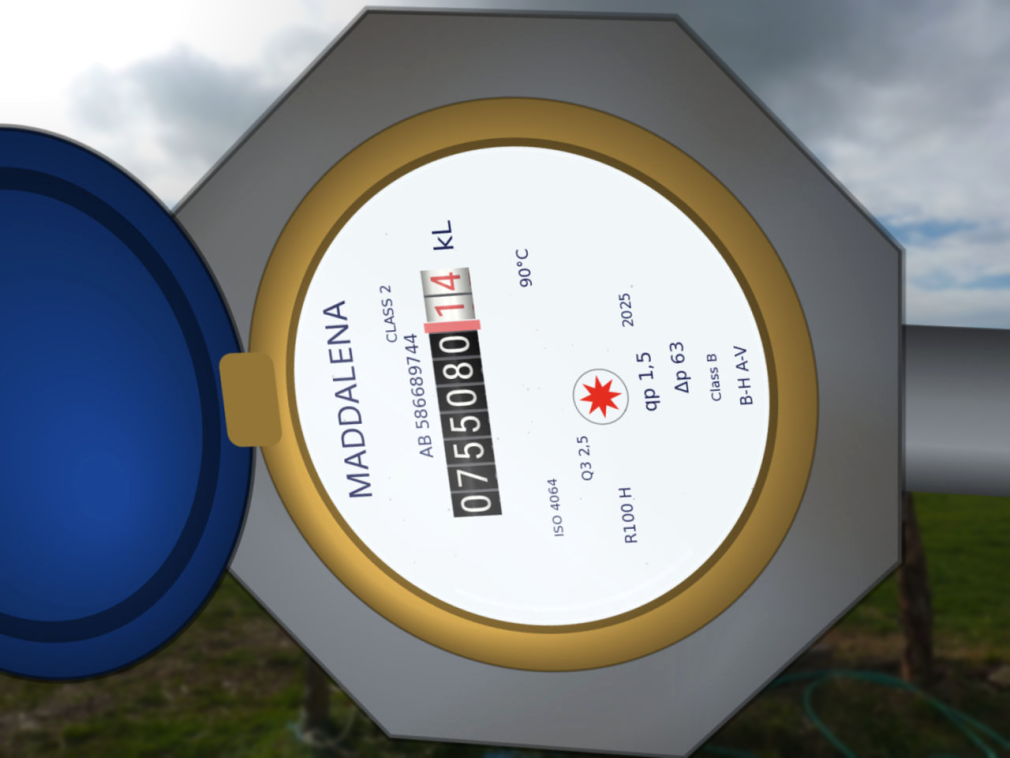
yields **755080.14** kL
